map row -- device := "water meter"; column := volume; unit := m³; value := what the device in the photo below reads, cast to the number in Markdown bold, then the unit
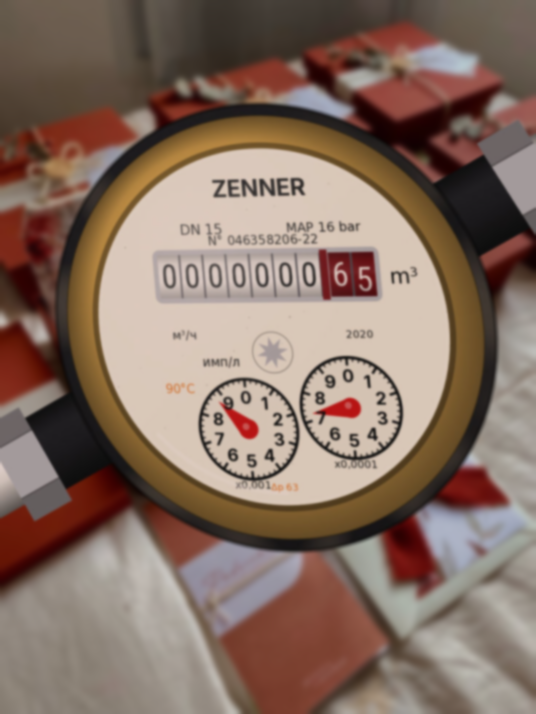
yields **0.6487** m³
